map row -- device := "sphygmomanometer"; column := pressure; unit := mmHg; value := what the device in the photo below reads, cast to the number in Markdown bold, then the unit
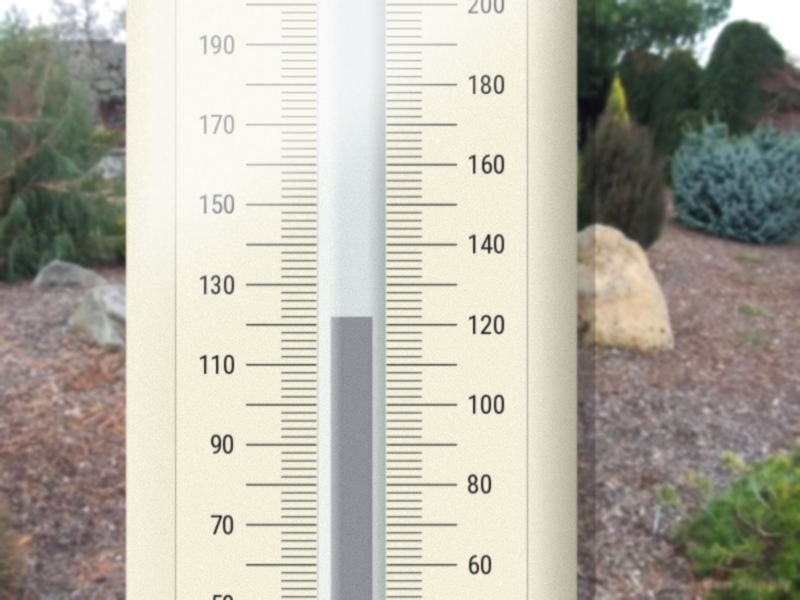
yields **122** mmHg
